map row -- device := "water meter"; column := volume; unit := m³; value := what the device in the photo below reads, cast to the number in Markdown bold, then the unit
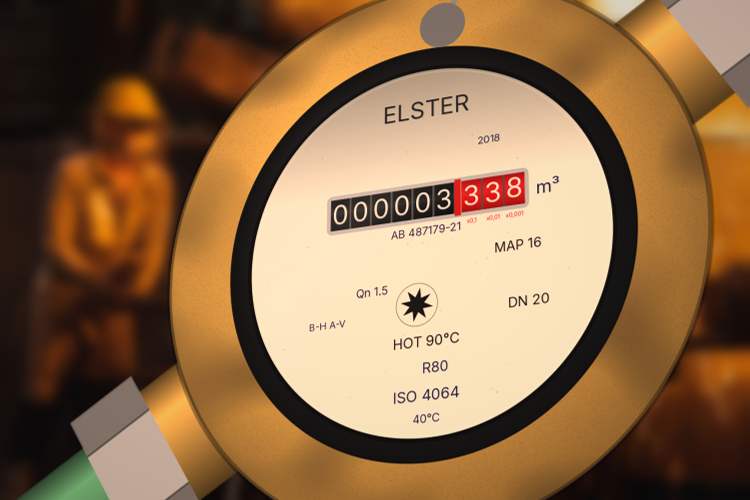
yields **3.338** m³
